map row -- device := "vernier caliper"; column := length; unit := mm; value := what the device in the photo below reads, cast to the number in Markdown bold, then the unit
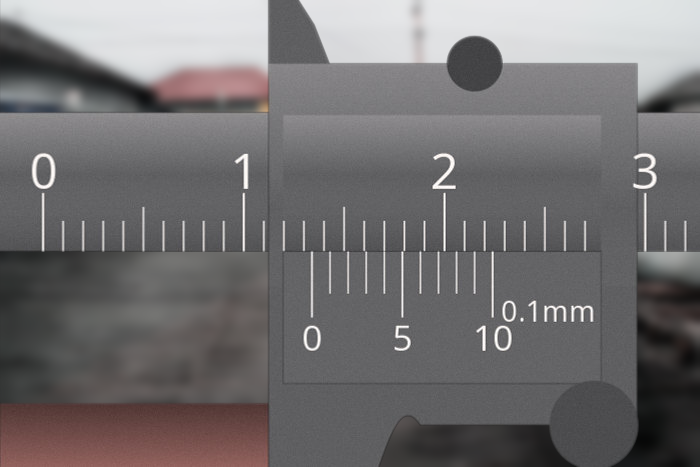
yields **13.4** mm
